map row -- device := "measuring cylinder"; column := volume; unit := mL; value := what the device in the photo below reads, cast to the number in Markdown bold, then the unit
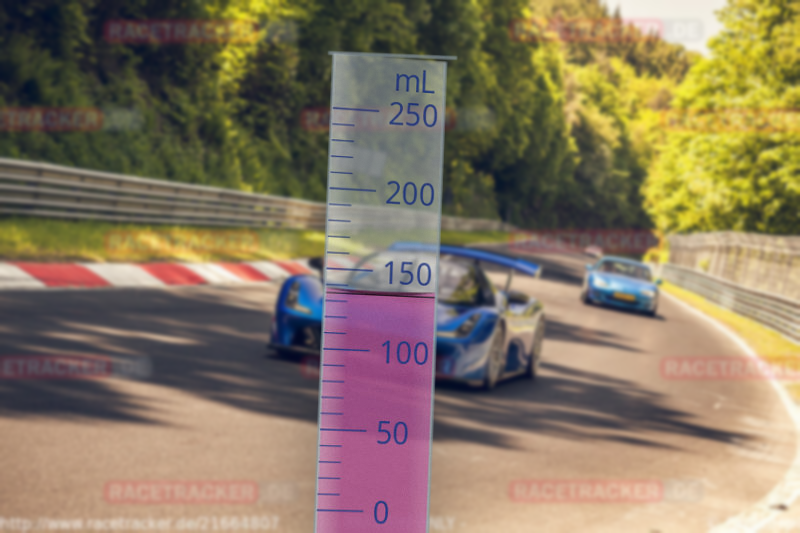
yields **135** mL
